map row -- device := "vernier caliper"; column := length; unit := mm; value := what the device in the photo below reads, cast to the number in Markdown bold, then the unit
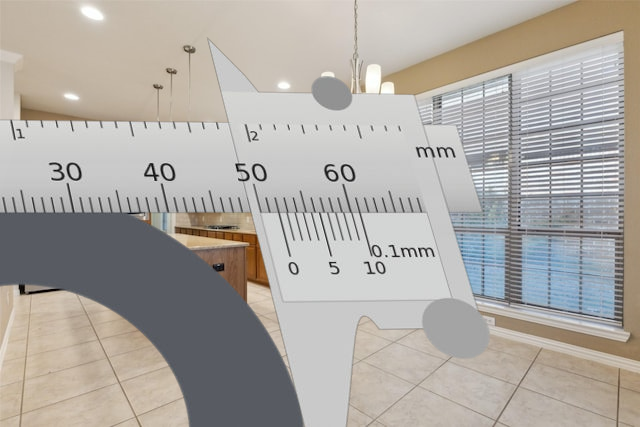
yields **52.0** mm
